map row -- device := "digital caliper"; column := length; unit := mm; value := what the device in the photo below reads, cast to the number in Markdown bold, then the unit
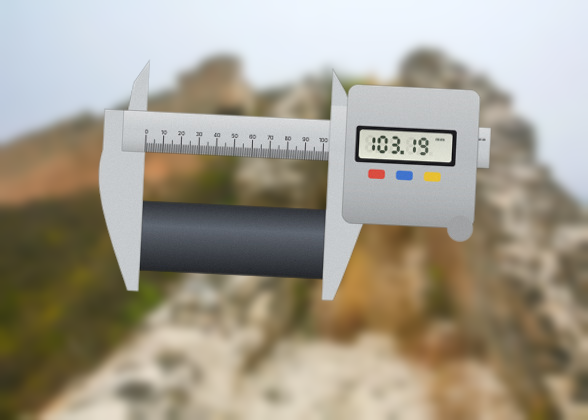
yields **103.19** mm
